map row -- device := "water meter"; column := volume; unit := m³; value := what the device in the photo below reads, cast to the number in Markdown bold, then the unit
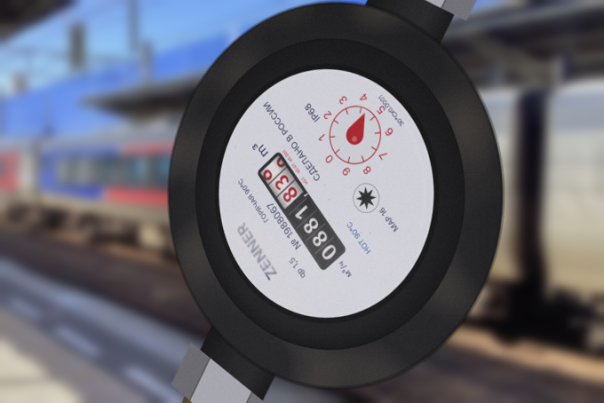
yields **881.8384** m³
